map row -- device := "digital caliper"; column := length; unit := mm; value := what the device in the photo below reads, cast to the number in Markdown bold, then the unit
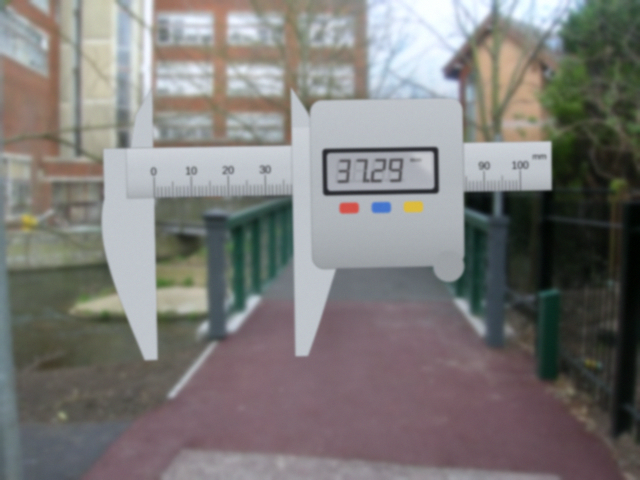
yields **37.29** mm
